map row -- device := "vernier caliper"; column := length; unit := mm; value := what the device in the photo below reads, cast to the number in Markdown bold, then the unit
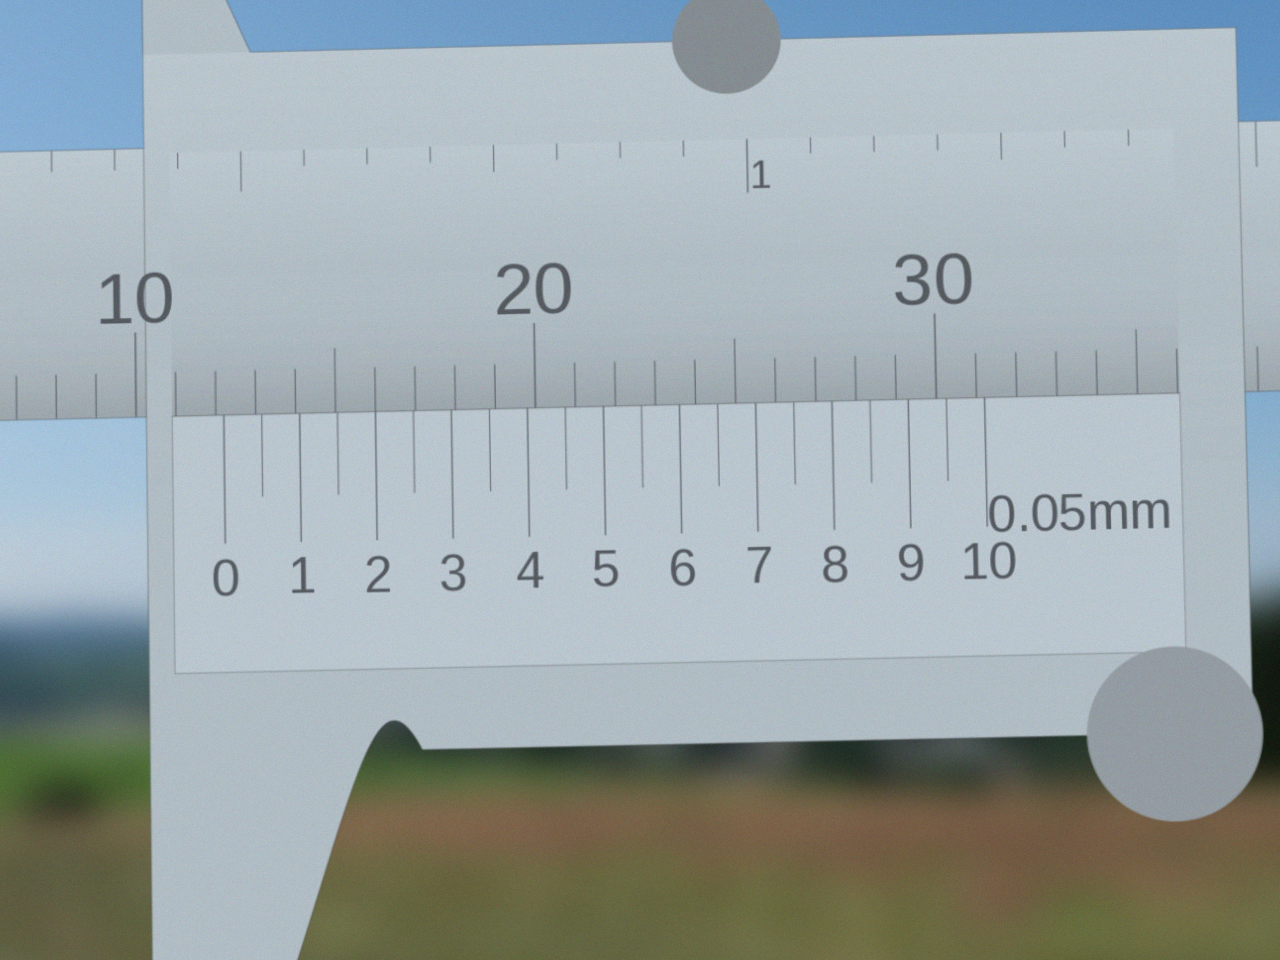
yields **12.20** mm
